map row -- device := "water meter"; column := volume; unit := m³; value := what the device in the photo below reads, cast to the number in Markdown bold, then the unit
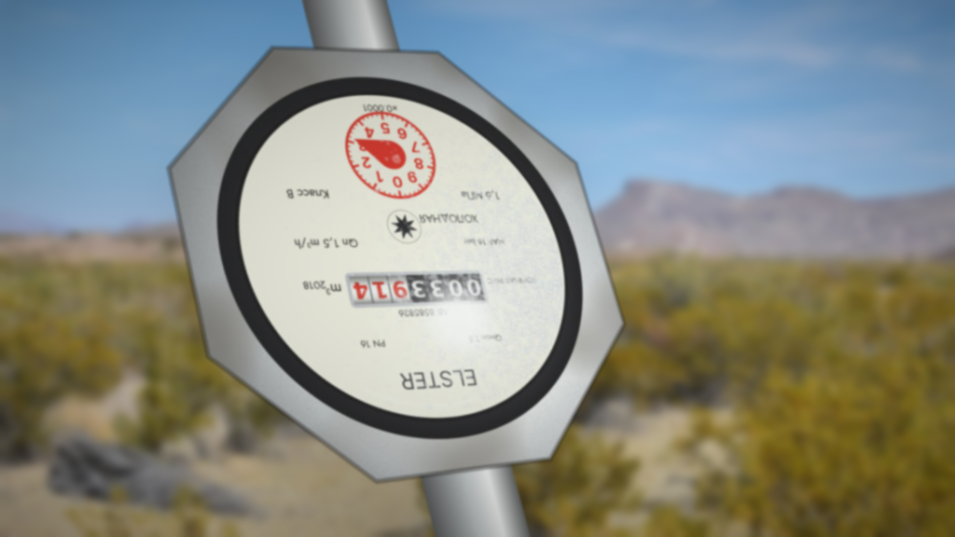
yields **33.9143** m³
